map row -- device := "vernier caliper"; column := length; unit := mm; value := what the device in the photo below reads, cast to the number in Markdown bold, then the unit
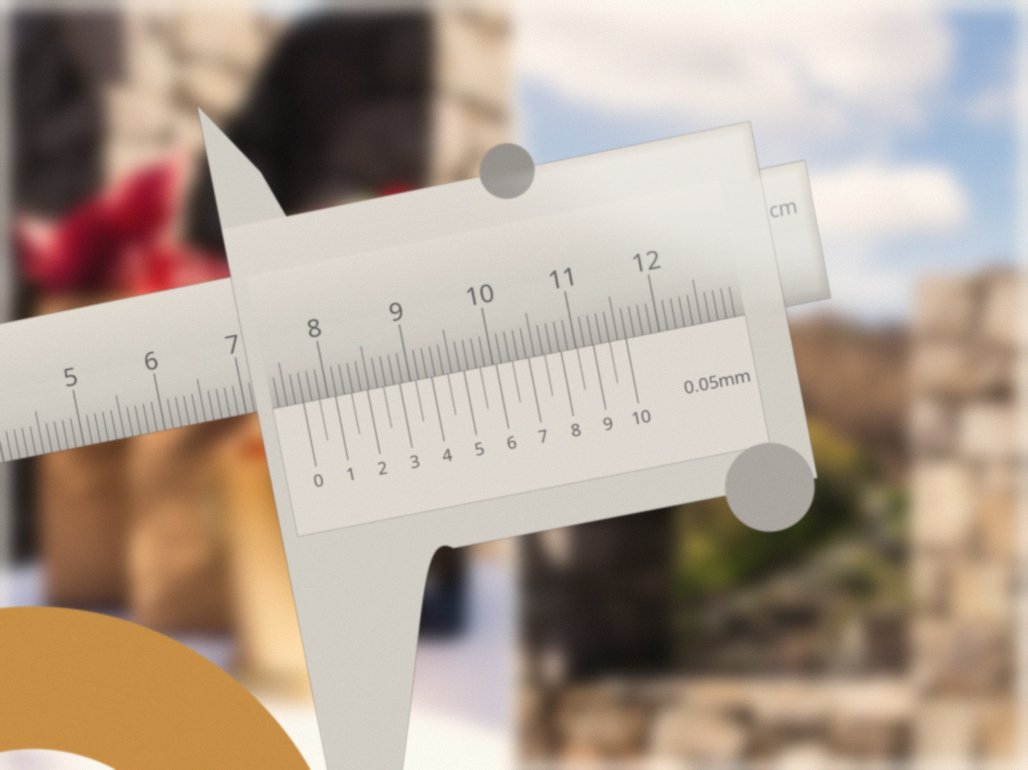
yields **77.0** mm
